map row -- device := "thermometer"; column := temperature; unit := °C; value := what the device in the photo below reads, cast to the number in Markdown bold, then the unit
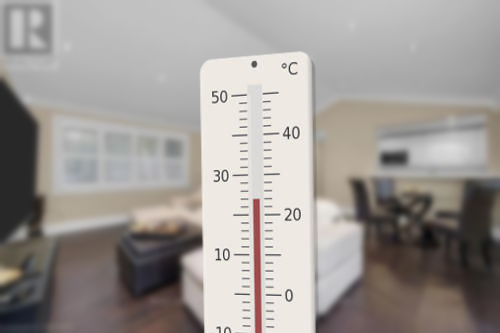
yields **24** °C
